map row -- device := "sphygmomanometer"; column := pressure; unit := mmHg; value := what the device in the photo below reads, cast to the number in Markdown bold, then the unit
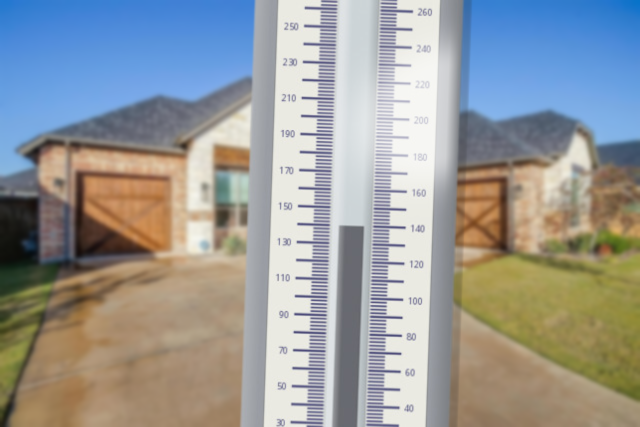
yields **140** mmHg
